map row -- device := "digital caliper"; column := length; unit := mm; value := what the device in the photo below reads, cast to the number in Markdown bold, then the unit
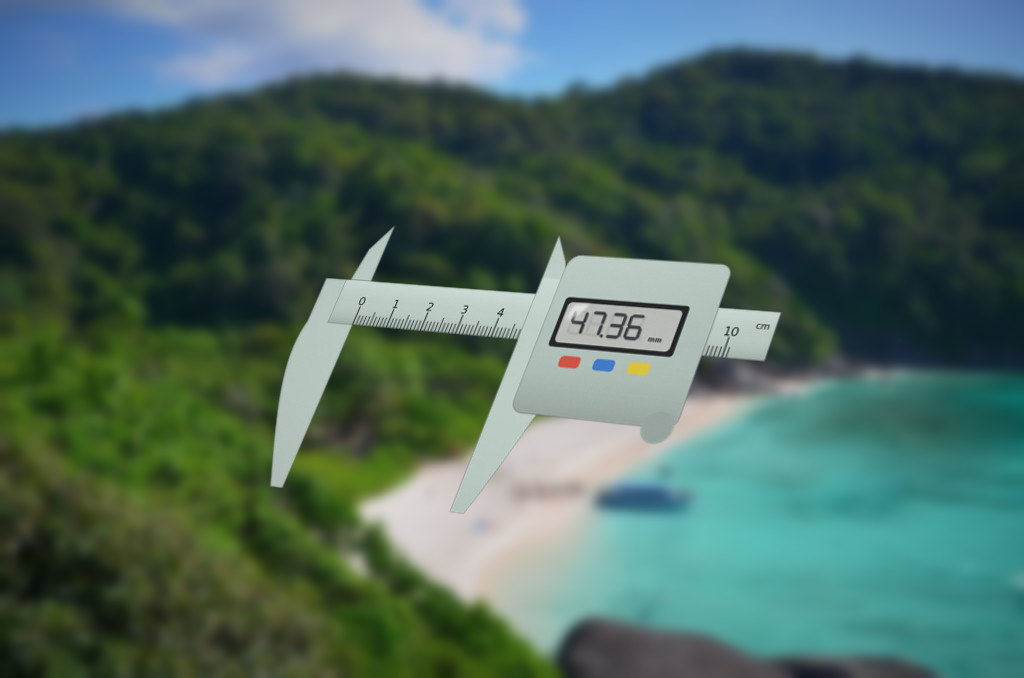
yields **47.36** mm
